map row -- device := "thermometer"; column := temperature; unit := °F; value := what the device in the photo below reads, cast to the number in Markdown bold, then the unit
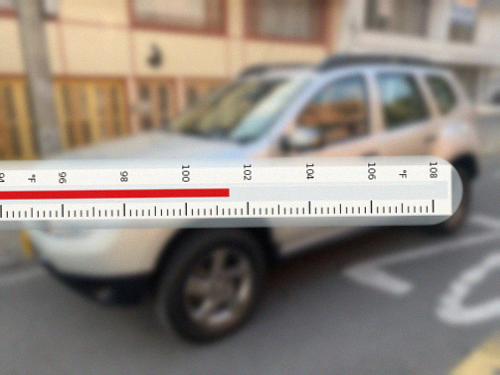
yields **101.4** °F
